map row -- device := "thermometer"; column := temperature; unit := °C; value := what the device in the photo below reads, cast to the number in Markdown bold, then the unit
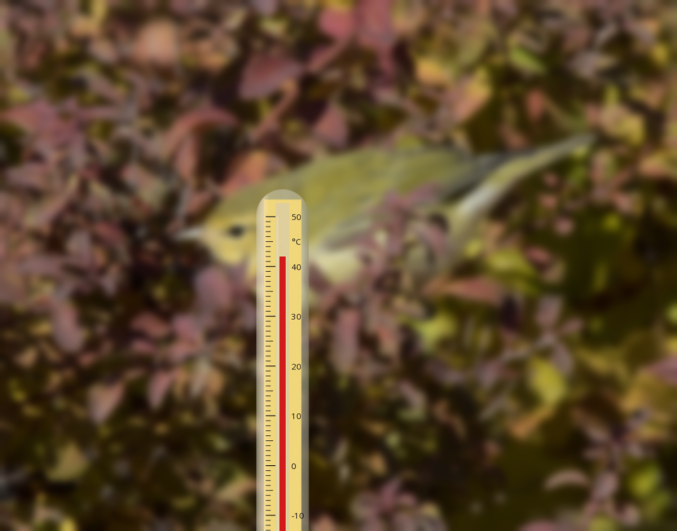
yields **42** °C
